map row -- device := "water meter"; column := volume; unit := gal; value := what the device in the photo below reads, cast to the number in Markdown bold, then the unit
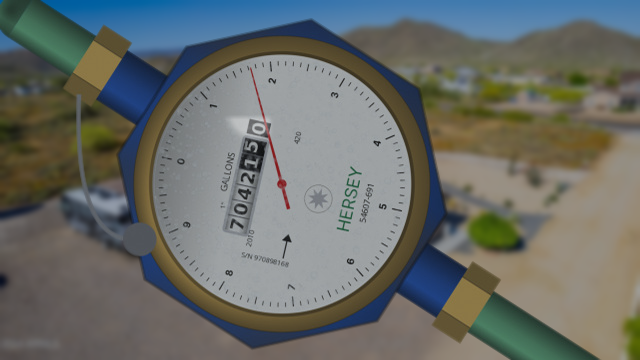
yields **7042151.7** gal
